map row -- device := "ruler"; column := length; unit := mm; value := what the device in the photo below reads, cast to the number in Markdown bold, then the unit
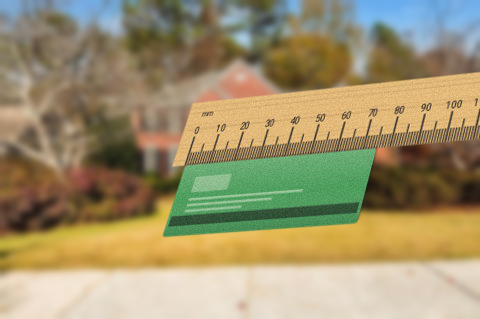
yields **75** mm
